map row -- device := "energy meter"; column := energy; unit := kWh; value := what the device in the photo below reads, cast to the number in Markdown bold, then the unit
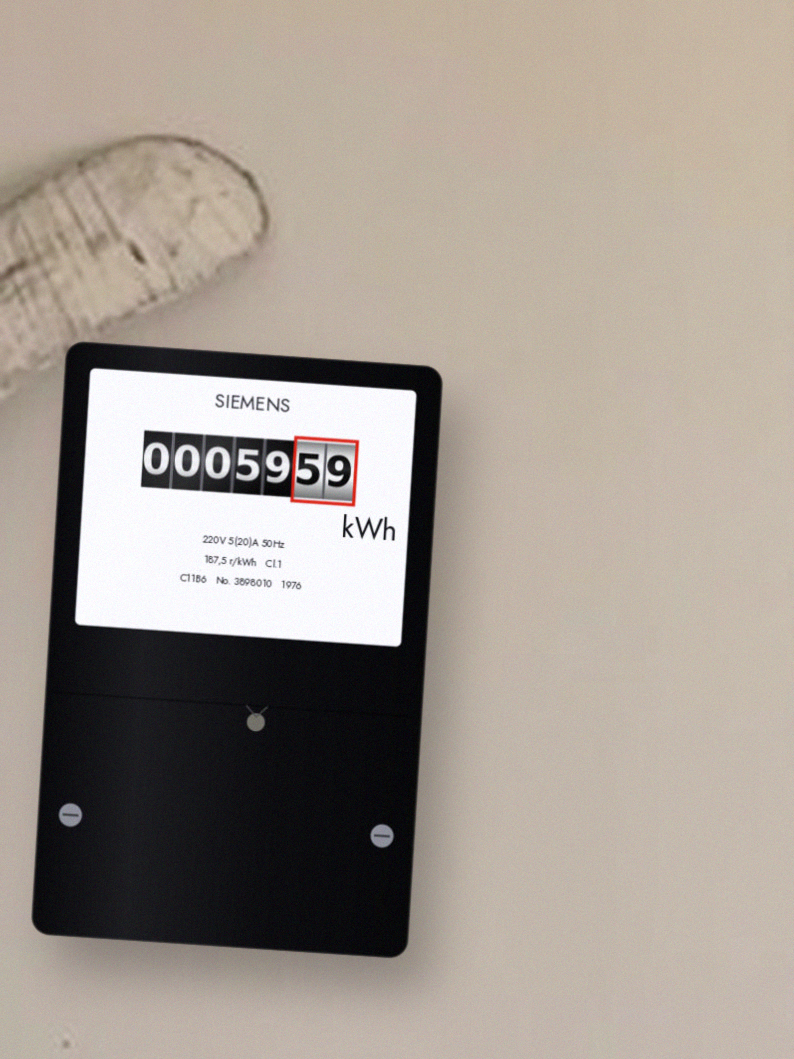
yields **59.59** kWh
